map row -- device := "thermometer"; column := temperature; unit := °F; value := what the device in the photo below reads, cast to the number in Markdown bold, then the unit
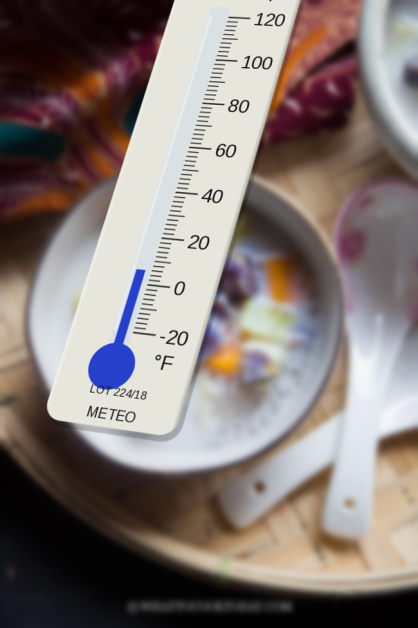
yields **6** °F
